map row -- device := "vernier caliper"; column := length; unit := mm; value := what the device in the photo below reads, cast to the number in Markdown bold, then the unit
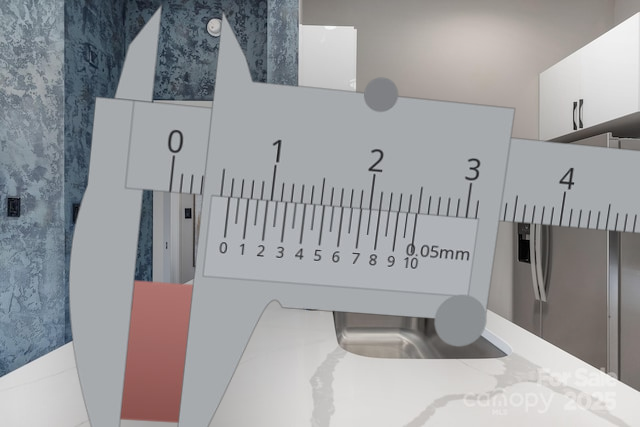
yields **5.8** mm
